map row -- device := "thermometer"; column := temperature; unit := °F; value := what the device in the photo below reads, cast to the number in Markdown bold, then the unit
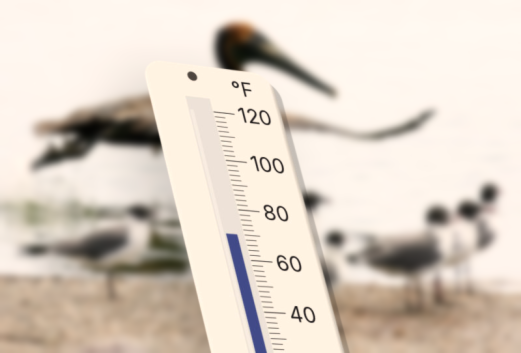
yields **70** °F
